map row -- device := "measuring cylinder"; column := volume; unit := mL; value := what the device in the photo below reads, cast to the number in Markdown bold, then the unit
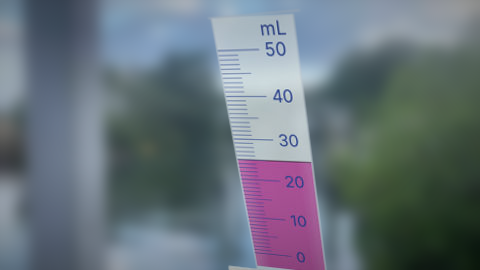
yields **25** mL
